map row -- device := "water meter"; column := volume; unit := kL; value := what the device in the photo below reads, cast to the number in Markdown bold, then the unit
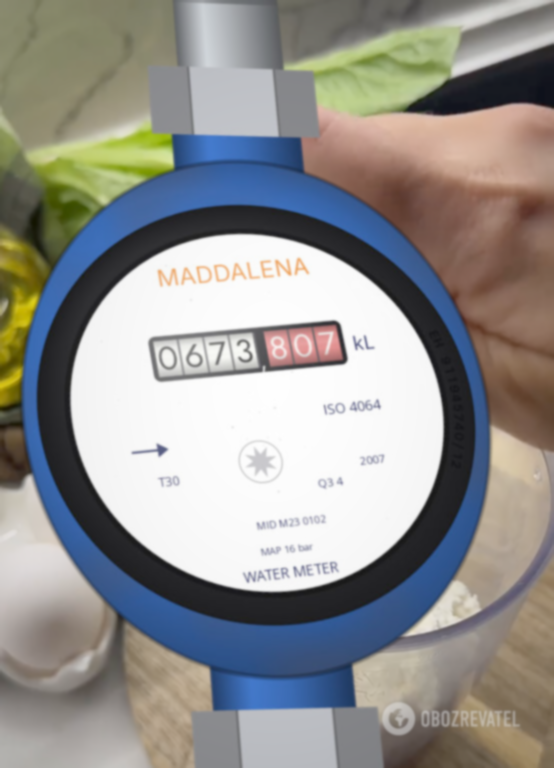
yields **673.807** kL
